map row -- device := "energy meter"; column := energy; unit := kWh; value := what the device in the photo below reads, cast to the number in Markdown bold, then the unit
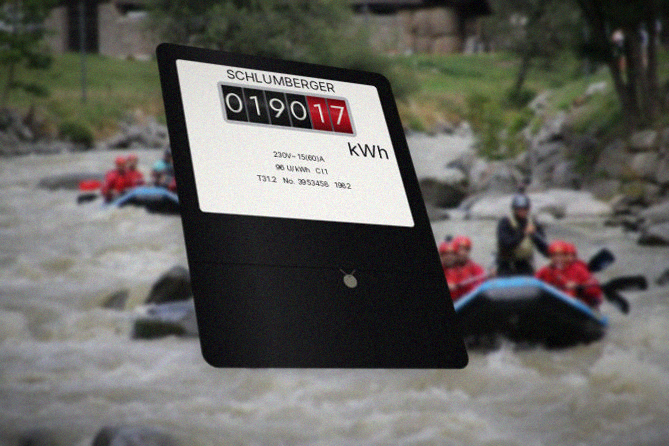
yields **190.17** kWh
